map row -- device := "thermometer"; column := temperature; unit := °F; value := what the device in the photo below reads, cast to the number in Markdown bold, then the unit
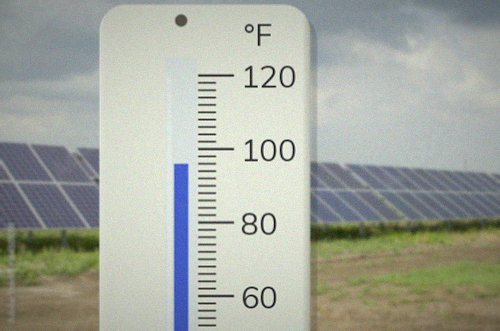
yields **96** °F
